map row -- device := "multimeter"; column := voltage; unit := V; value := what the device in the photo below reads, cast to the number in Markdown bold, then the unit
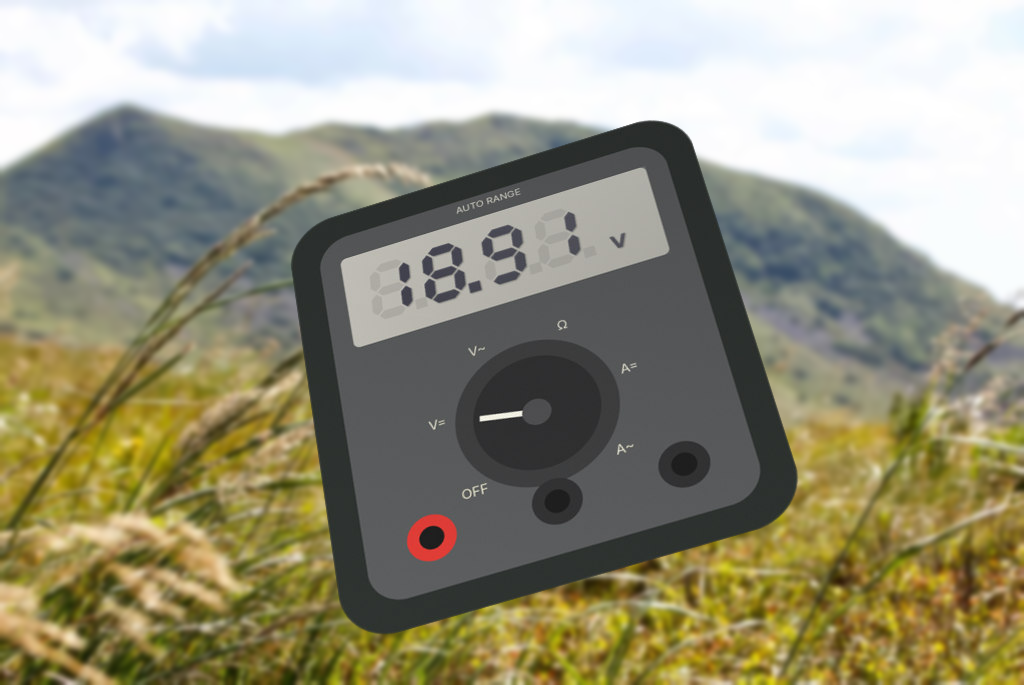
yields **18.91** V
